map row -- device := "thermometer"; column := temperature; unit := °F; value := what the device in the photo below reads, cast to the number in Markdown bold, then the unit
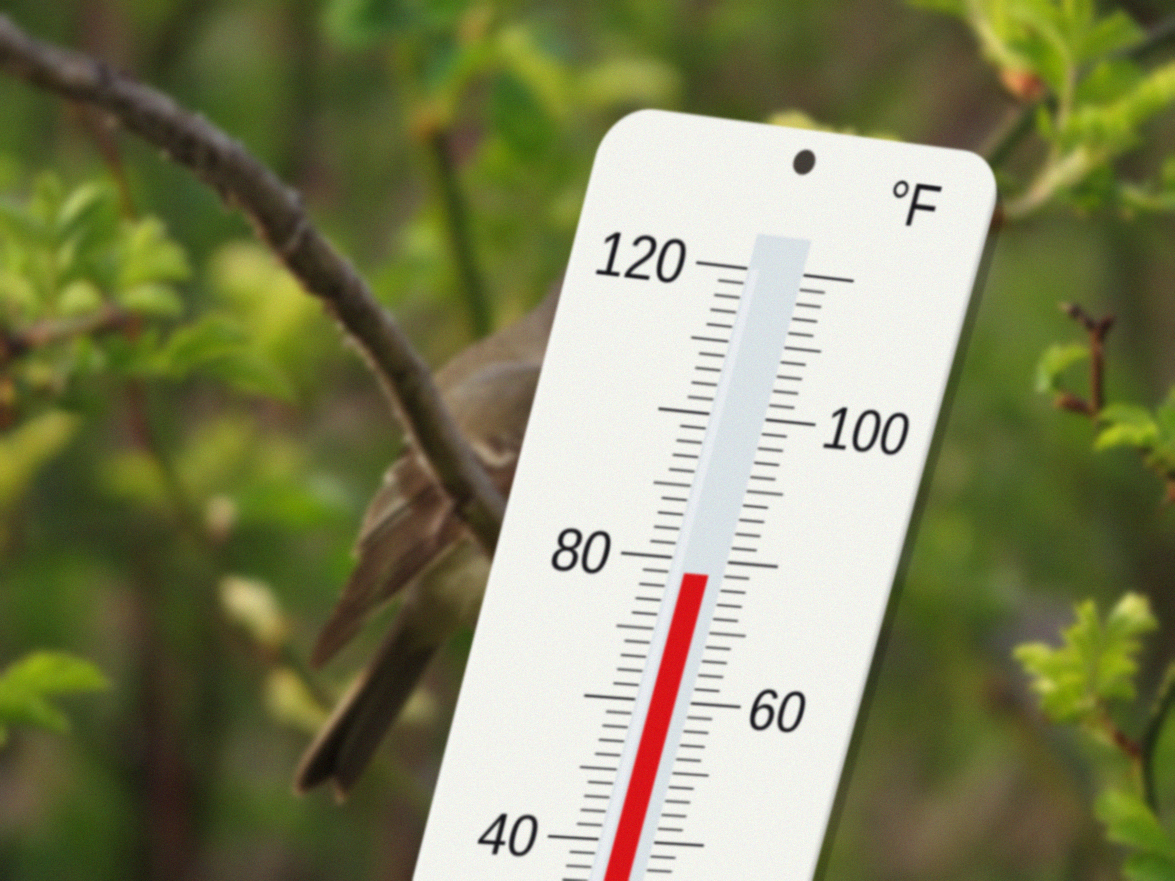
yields **78** °F
